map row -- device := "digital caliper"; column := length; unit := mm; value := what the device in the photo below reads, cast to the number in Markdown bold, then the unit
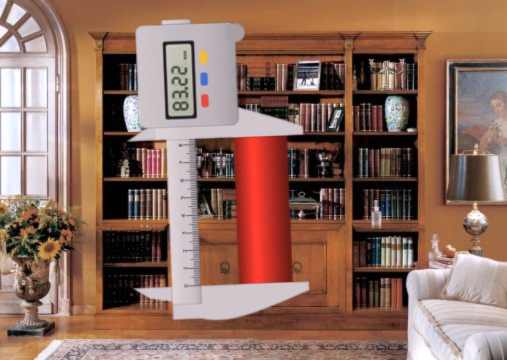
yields **83.22** mm
